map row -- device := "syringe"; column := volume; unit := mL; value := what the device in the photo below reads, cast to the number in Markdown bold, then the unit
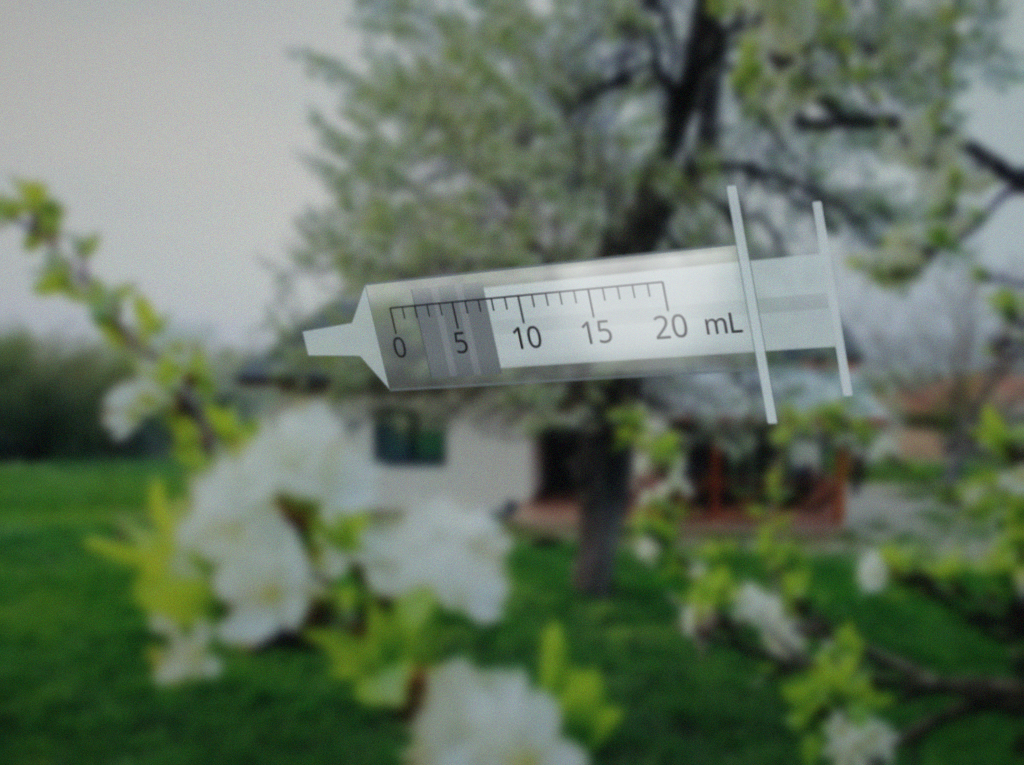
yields **2** mL
